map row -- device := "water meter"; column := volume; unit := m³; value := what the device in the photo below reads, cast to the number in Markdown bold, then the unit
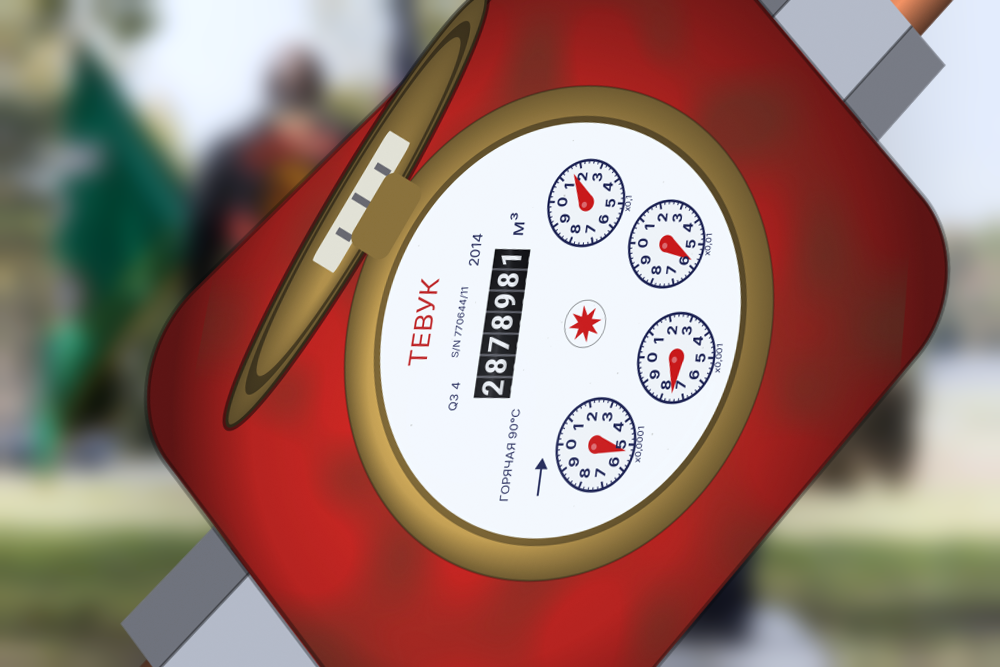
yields **2878981.1575** m³
